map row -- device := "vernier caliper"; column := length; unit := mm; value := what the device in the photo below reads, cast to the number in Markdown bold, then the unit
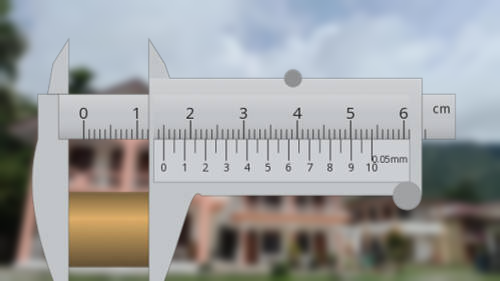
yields **15.0** mm
